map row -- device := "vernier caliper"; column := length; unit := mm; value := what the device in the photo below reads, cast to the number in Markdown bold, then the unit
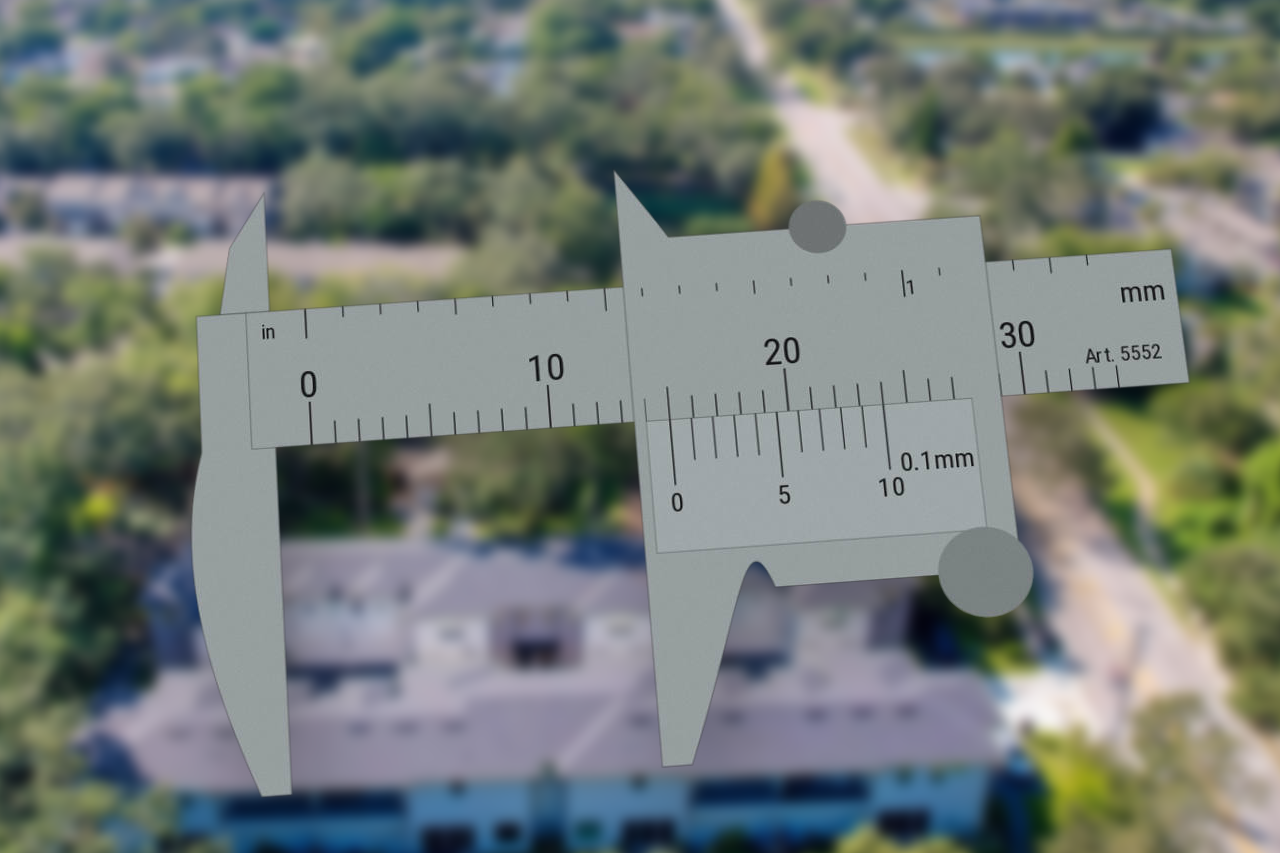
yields **15.0** mm
